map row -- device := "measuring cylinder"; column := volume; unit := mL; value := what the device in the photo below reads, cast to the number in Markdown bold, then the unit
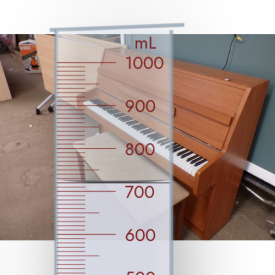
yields **720** mL
